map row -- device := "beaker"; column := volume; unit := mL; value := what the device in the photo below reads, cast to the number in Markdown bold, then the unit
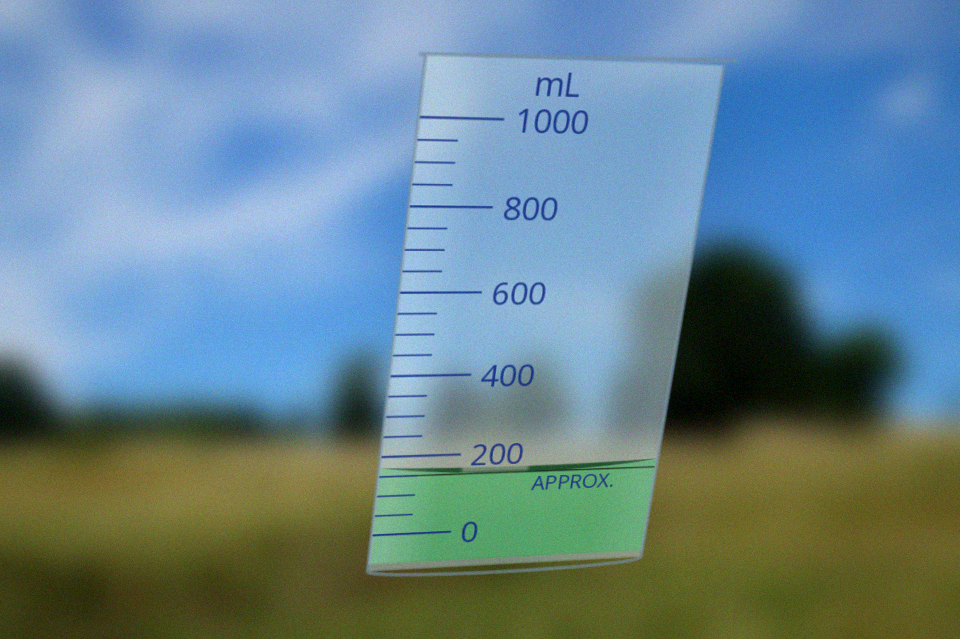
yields **150** mL
